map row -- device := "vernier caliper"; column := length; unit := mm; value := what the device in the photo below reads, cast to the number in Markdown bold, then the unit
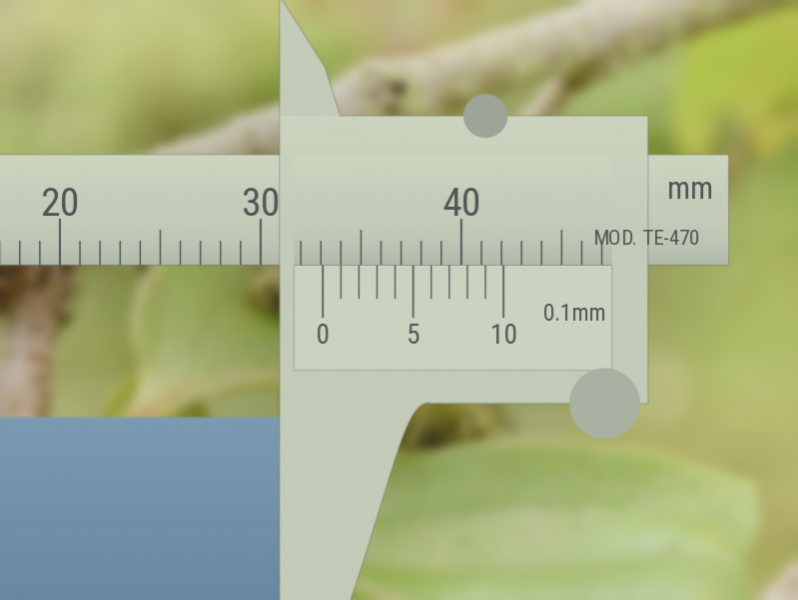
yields **33.1** mm
